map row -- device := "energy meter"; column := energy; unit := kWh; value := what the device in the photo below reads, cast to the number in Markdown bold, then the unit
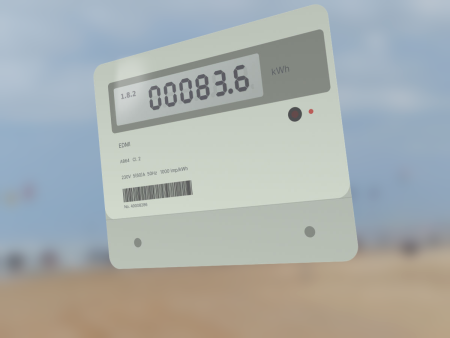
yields **83.6** kWh
